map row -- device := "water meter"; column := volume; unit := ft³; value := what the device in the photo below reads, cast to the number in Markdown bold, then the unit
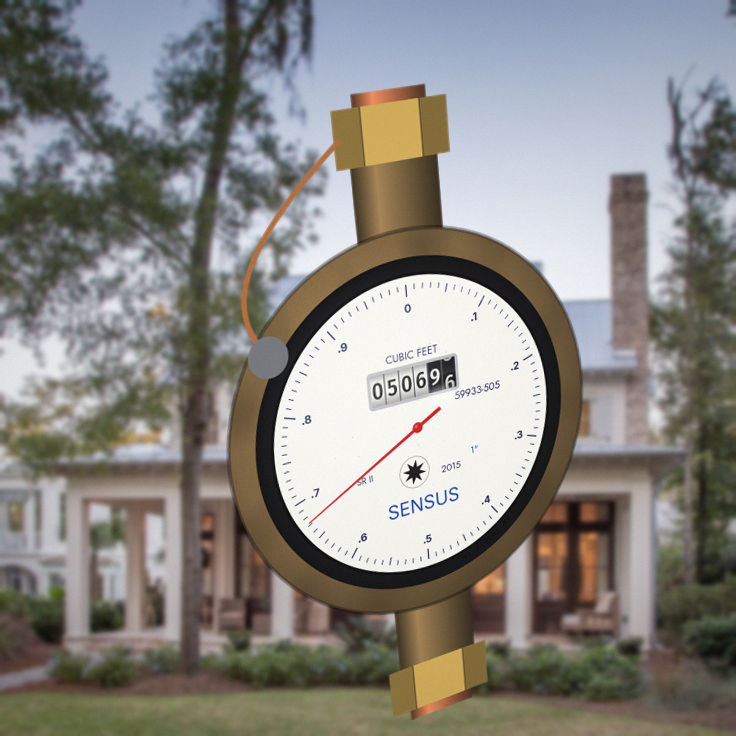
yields **50695.67** ft³
